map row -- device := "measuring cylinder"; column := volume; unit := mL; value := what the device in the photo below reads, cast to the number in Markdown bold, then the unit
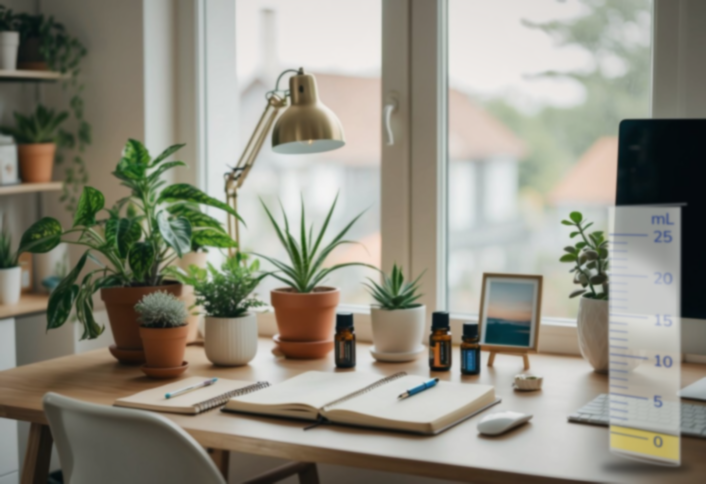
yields **1** mL
